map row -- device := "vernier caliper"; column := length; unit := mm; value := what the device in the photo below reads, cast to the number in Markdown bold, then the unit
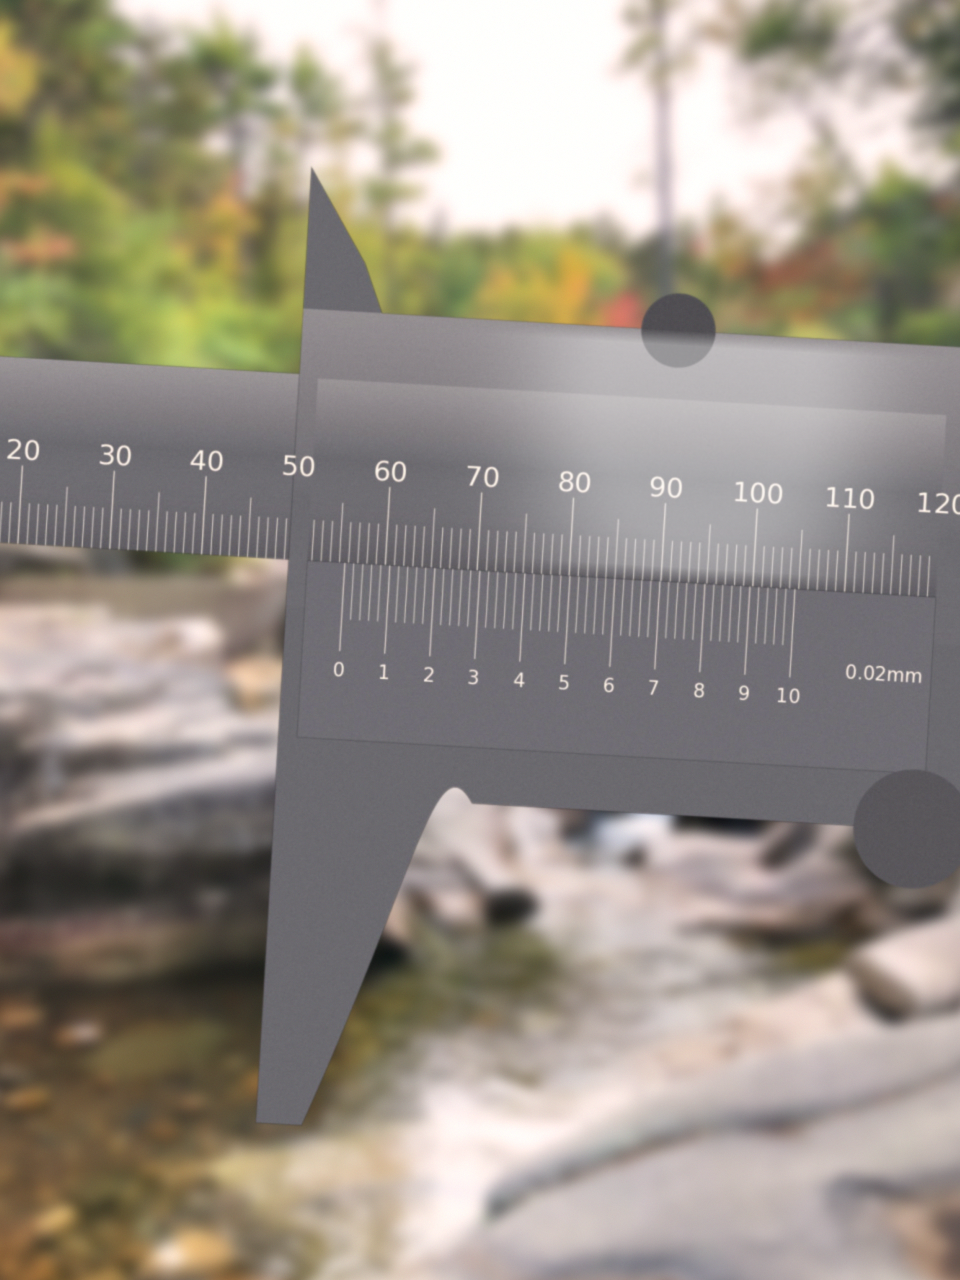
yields **55.6** mm
